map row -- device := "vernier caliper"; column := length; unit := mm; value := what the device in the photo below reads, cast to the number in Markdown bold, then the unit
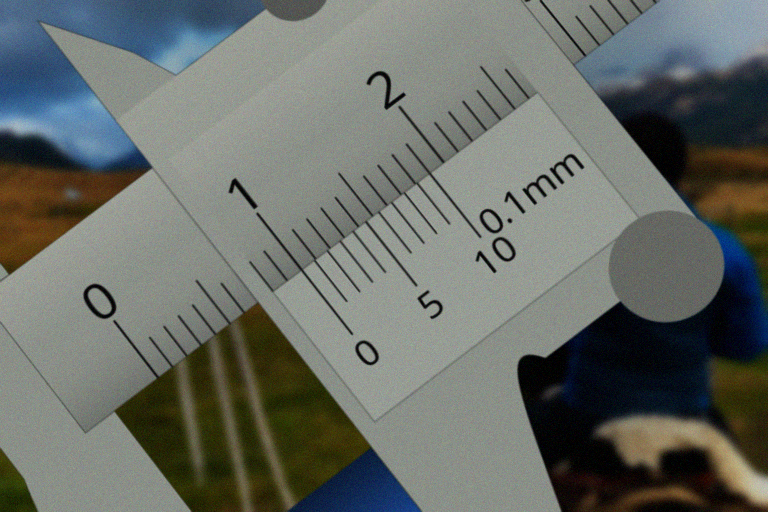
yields **10.0** mm
